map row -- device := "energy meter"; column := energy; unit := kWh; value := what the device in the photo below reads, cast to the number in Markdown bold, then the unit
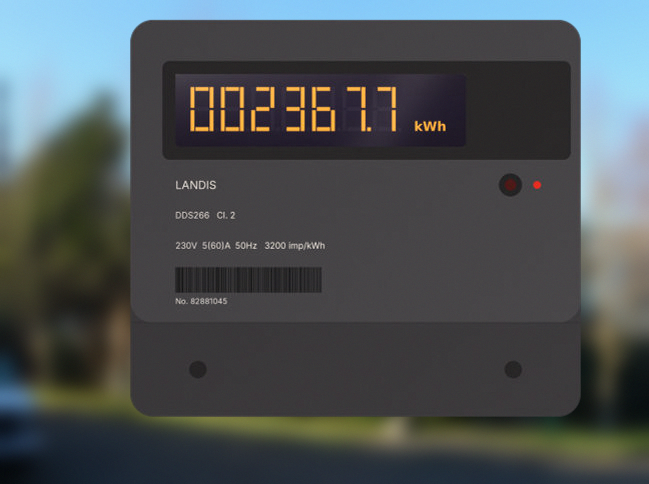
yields **2367.7** kWh
